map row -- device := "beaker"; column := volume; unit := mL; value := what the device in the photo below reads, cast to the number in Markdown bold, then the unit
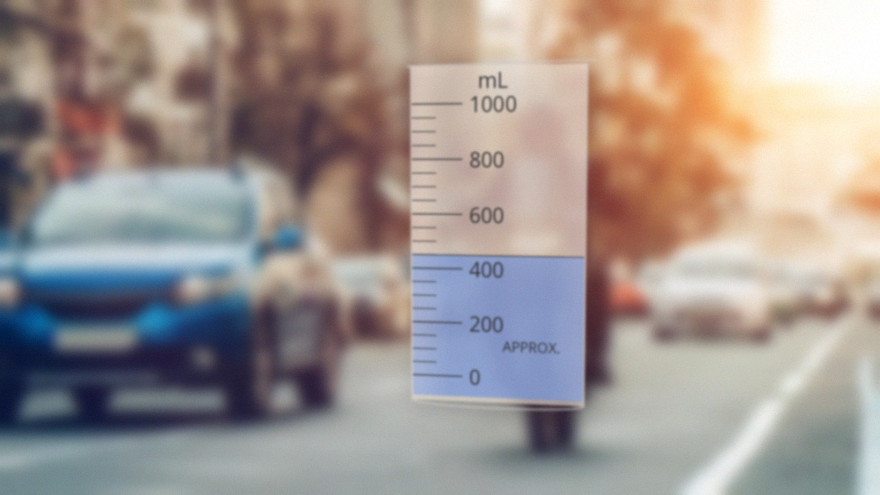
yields **450** mL
